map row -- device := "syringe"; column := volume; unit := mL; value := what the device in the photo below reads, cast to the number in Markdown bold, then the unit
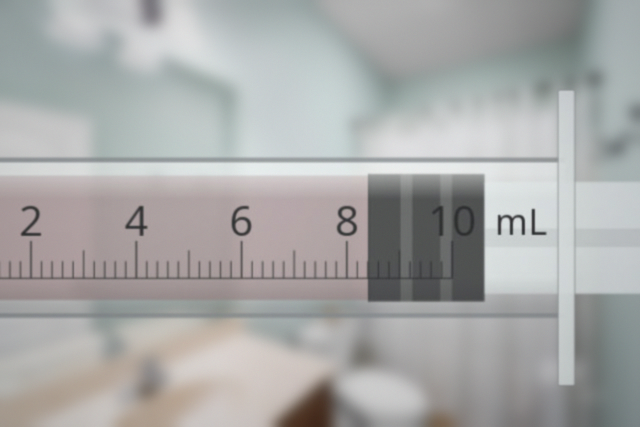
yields **8.4** mL
